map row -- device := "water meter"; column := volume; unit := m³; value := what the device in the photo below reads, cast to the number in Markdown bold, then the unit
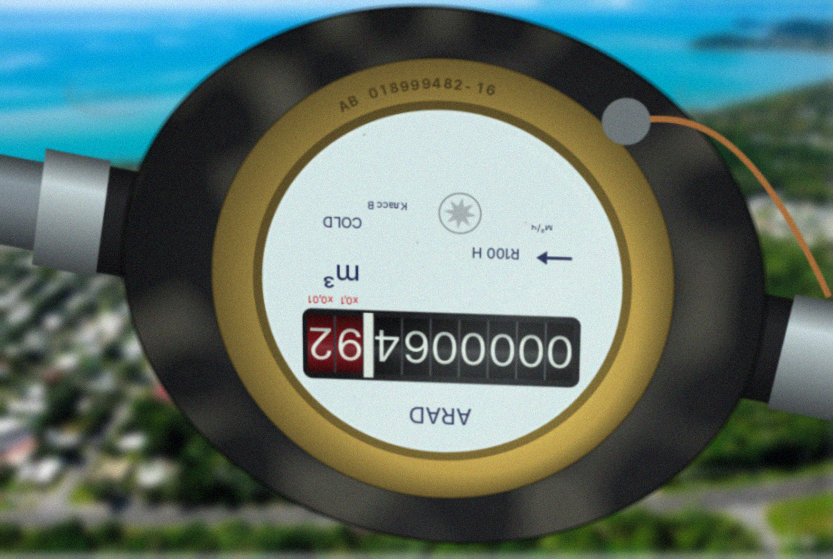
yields **64.92** m³
